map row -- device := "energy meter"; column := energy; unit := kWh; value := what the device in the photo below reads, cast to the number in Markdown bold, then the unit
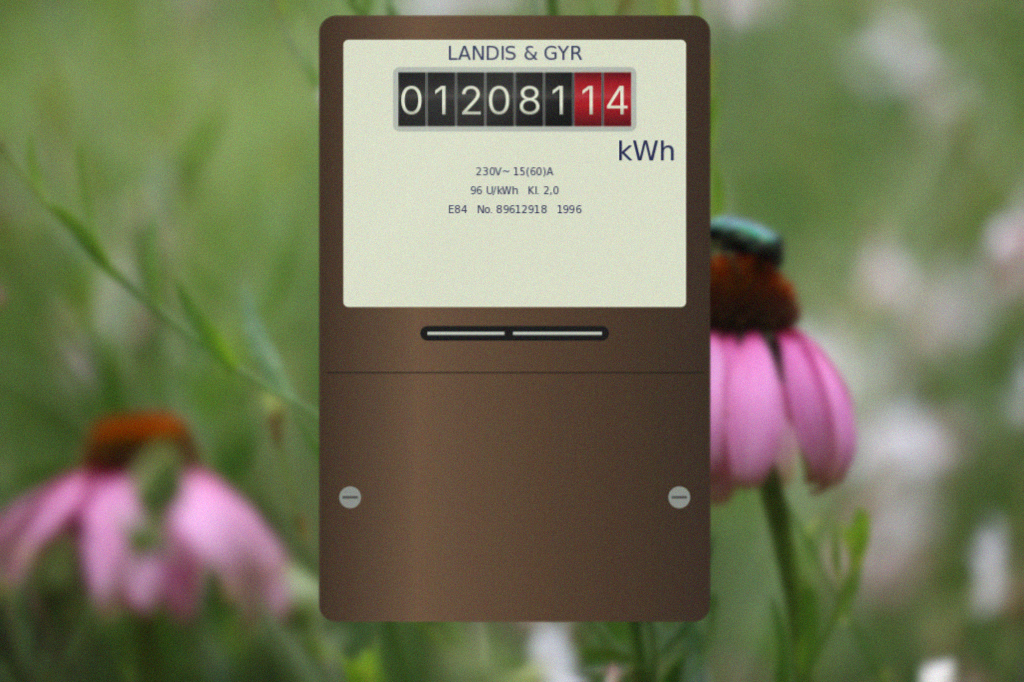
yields **12081.14** kWh
